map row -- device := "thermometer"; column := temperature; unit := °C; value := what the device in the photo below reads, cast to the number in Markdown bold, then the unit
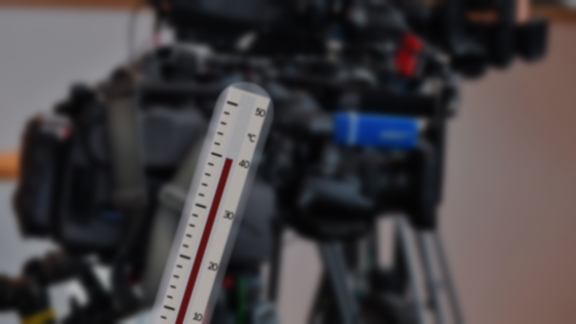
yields **40** °C
